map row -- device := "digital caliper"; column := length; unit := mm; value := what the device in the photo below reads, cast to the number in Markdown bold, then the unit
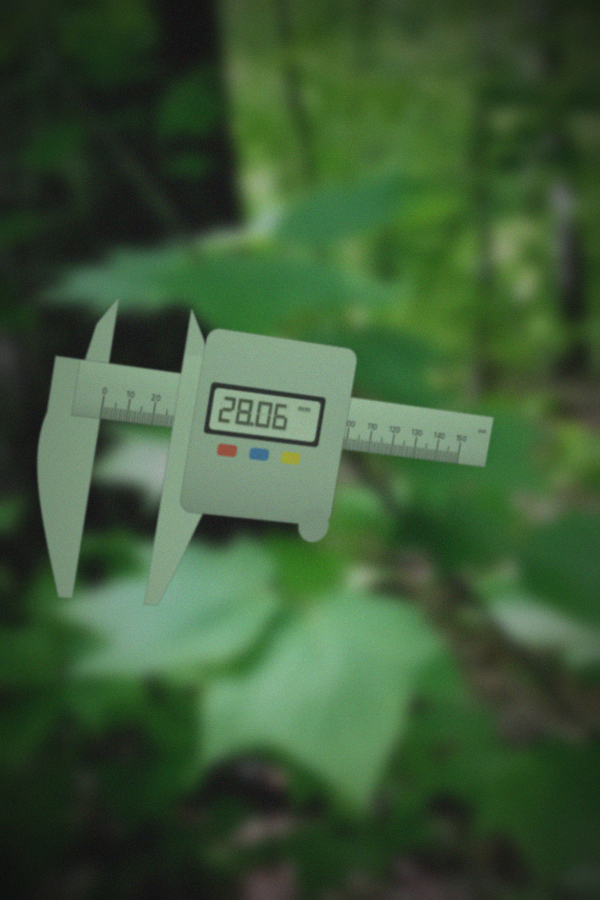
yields **28.06** mm
